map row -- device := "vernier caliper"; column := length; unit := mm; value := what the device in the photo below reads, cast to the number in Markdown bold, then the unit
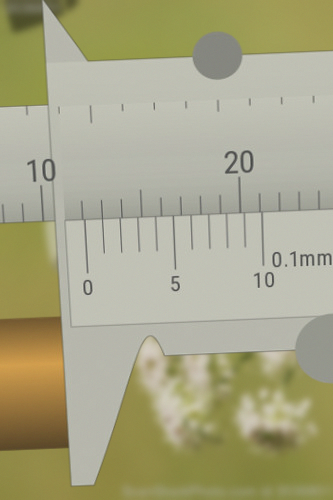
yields **12.1** mm
